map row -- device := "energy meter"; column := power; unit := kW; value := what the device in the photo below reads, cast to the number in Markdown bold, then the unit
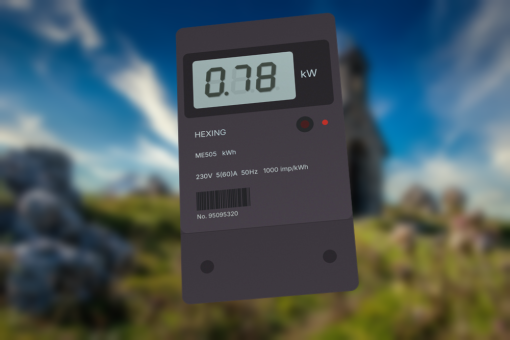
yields **0.78** kW
